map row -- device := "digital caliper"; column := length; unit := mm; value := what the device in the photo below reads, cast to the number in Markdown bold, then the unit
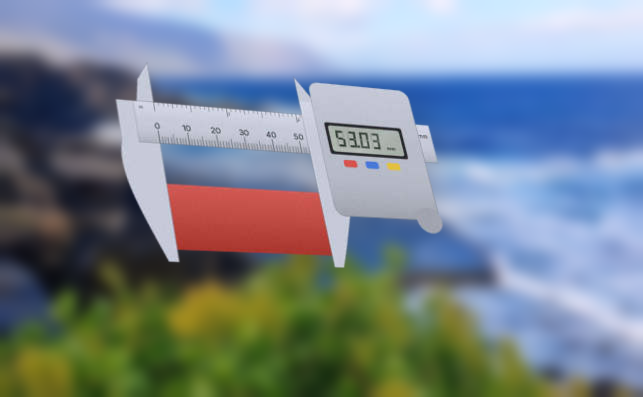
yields **53.03** mm
